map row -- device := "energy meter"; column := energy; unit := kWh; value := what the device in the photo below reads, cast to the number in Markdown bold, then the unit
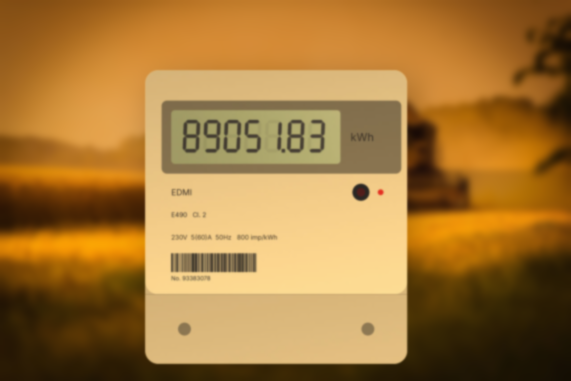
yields **89051.83** kWh
